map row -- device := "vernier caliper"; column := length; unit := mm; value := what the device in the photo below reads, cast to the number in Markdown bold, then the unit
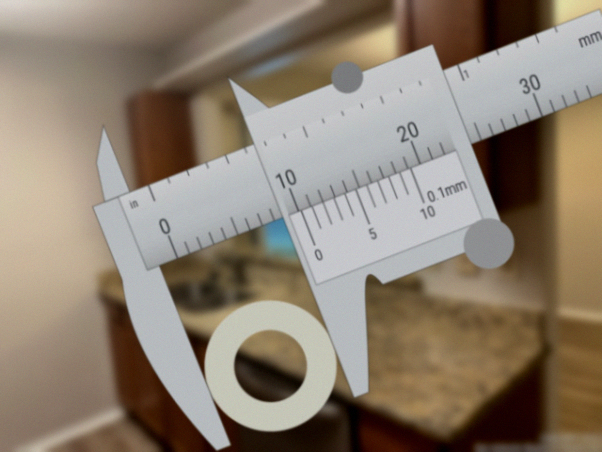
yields **10.2** mm
